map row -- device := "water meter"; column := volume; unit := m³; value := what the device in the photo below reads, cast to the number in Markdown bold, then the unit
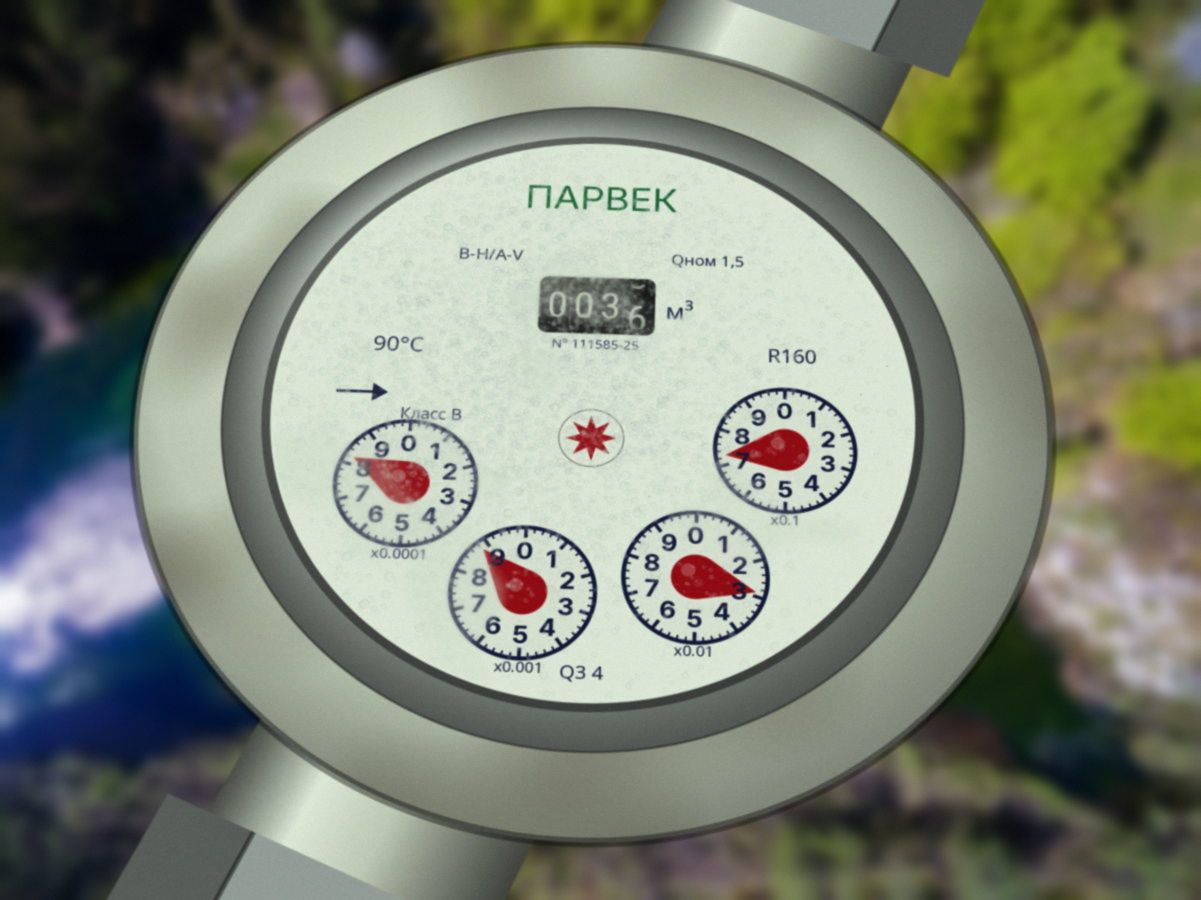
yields **35.7288** m³
